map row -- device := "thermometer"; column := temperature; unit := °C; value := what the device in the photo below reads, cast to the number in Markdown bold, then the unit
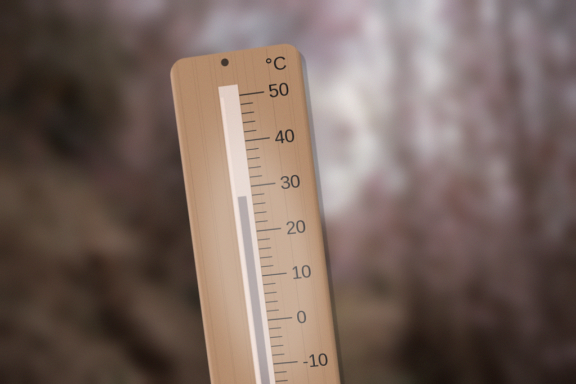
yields **28** °C
